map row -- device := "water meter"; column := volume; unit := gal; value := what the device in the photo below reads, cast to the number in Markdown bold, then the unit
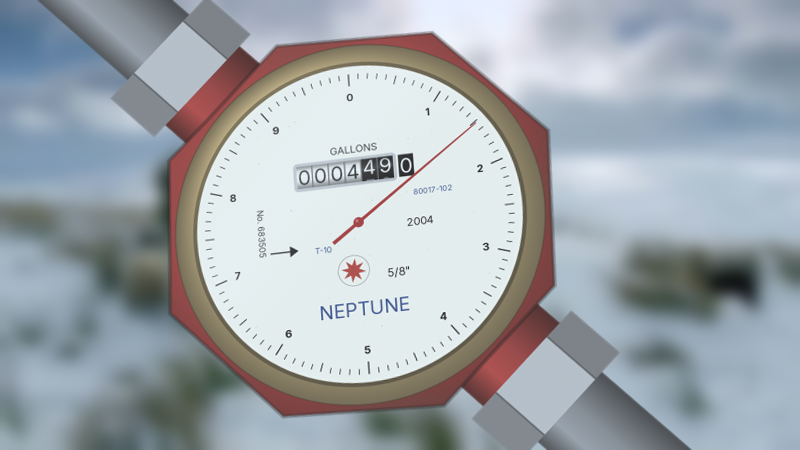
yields **4491.5** gal
